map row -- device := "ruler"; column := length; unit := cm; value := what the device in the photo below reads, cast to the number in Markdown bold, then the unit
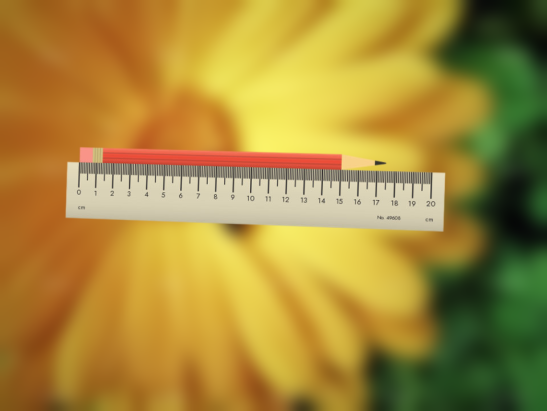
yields **17.5** cm
